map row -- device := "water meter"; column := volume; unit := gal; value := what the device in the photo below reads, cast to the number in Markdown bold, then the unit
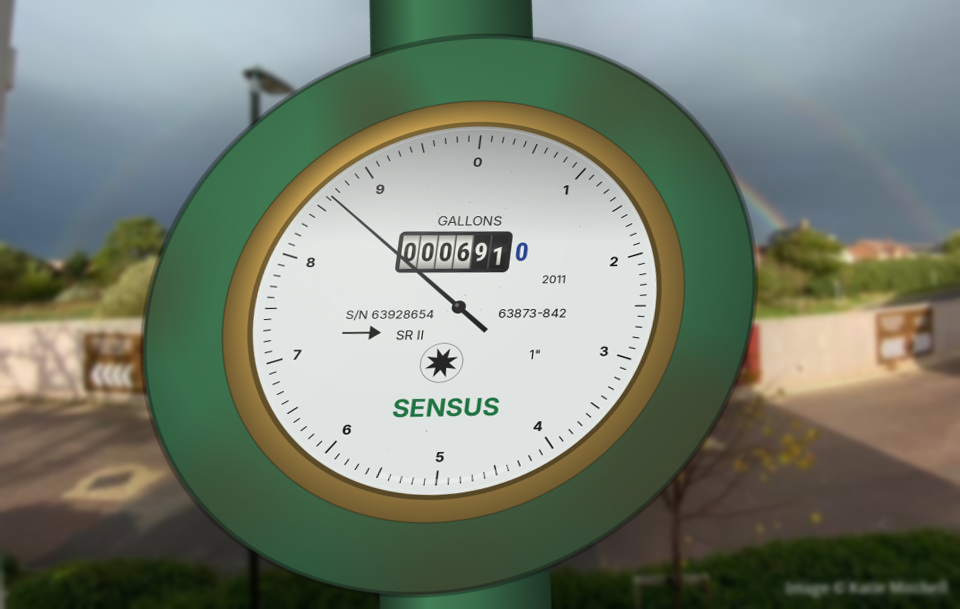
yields **6908.6** gal
